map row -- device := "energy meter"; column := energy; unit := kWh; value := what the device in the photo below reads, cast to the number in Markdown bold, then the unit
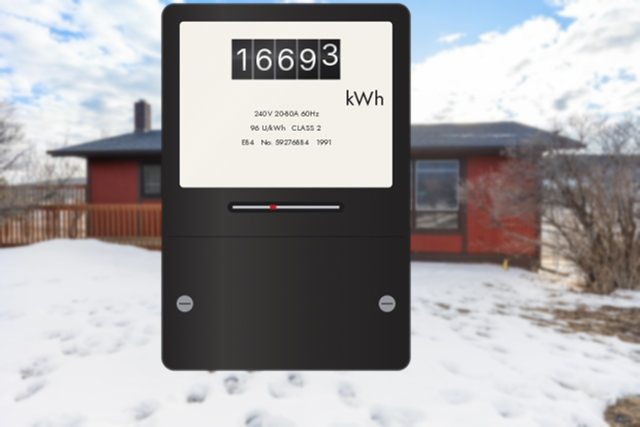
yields **16693** kWh
